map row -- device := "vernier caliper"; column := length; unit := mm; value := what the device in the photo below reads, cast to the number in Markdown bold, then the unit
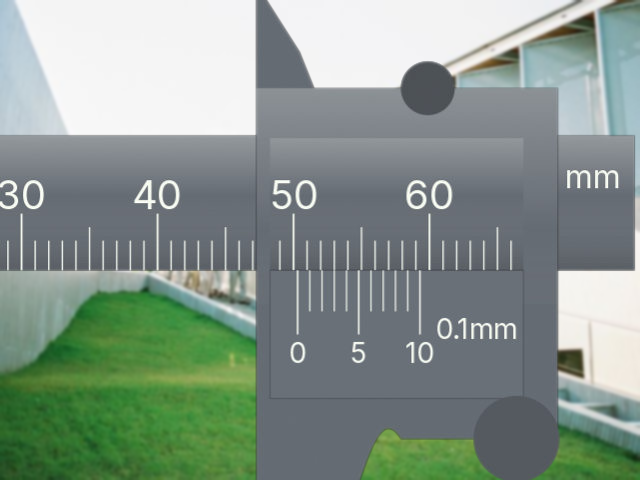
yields **50.3** mm
